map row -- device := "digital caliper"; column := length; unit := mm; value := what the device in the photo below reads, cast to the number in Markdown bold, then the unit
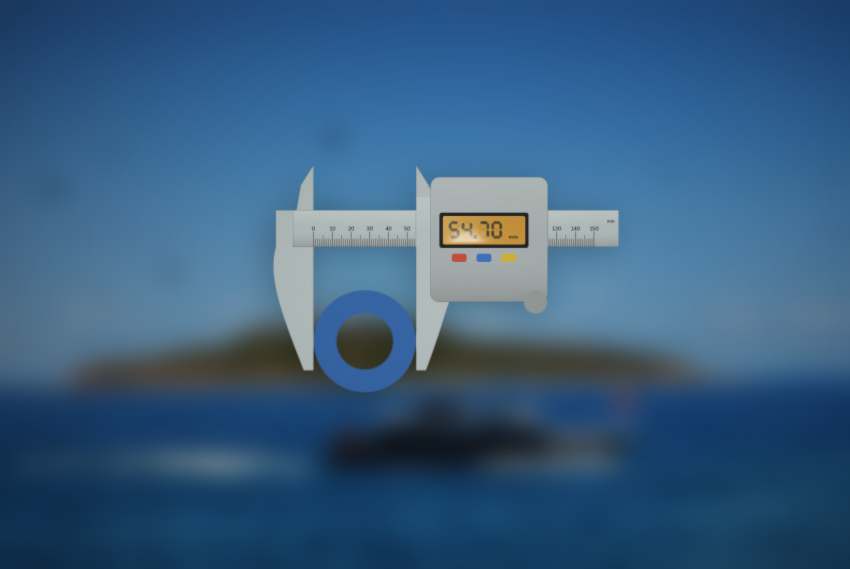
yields **54.70** mm
